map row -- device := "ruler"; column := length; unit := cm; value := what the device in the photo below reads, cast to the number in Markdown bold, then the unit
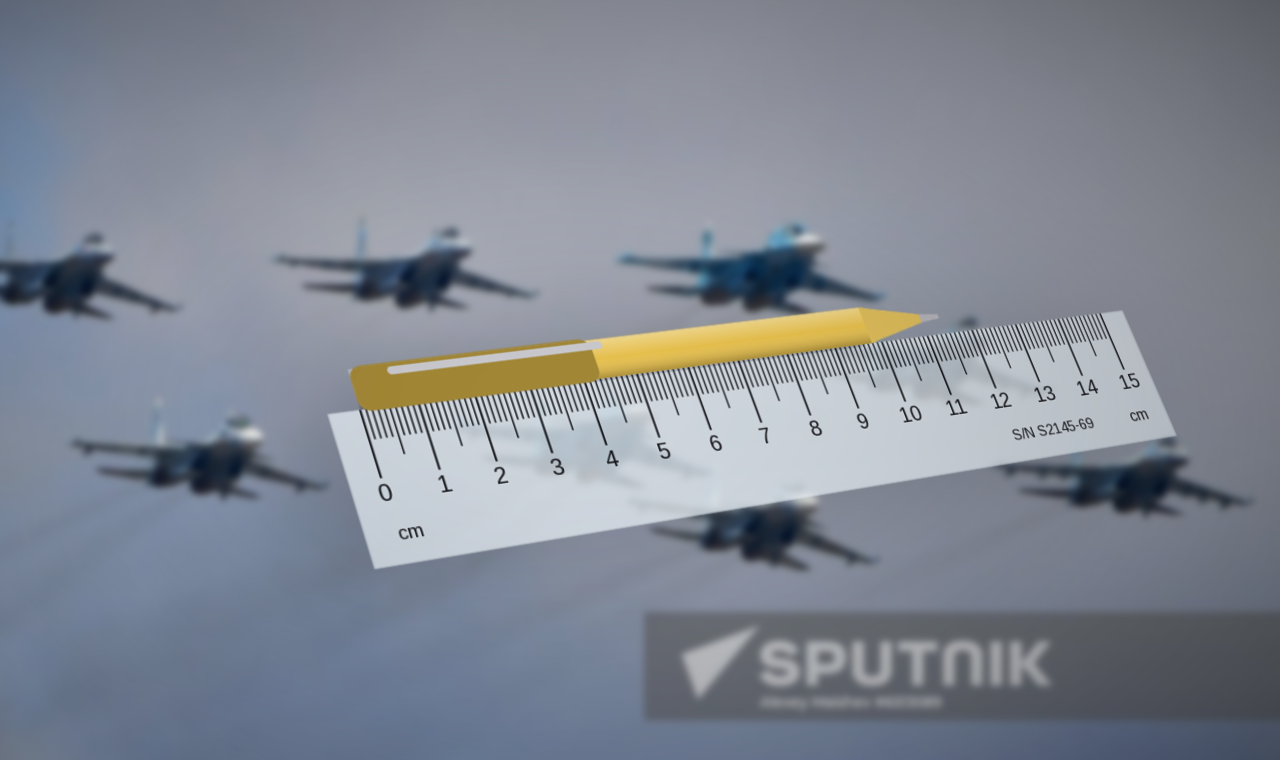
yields **11.4** cm
